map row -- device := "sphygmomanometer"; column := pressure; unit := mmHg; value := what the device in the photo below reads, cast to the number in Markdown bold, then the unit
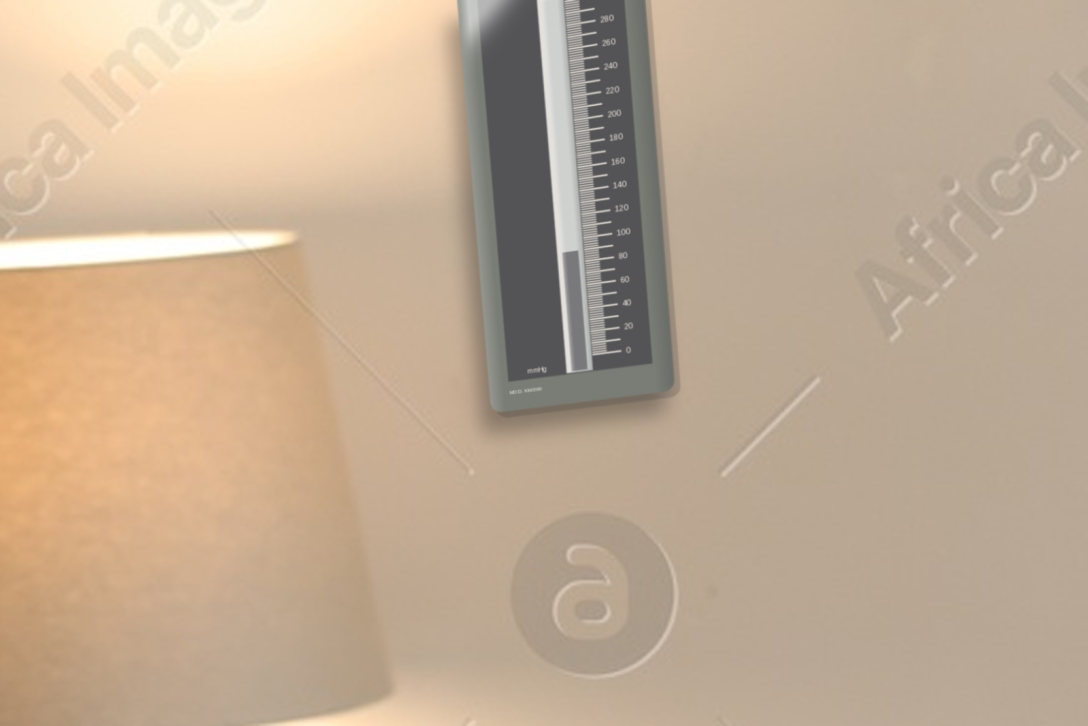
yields **90** mmHg
